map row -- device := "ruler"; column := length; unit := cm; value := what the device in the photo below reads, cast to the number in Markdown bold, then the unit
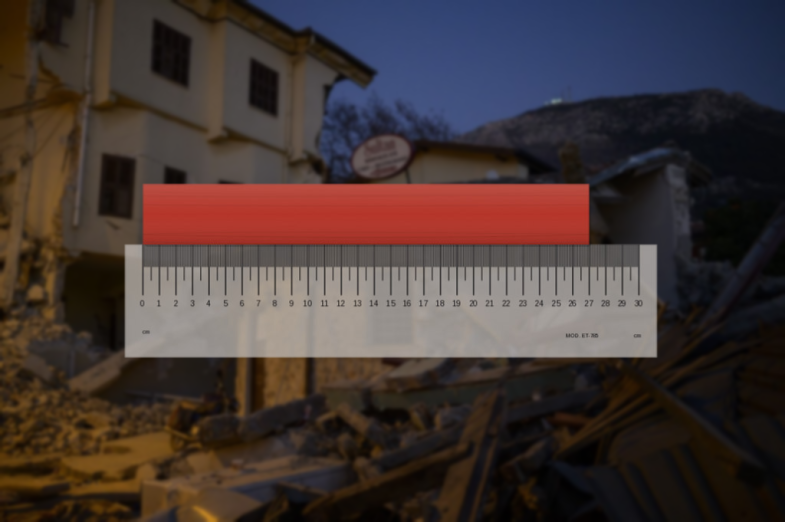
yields **27** cm
